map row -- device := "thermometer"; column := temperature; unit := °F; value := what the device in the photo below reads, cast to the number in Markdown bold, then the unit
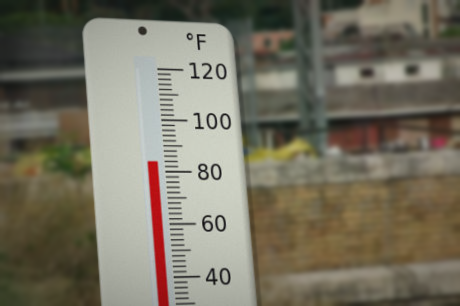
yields **84** °F
